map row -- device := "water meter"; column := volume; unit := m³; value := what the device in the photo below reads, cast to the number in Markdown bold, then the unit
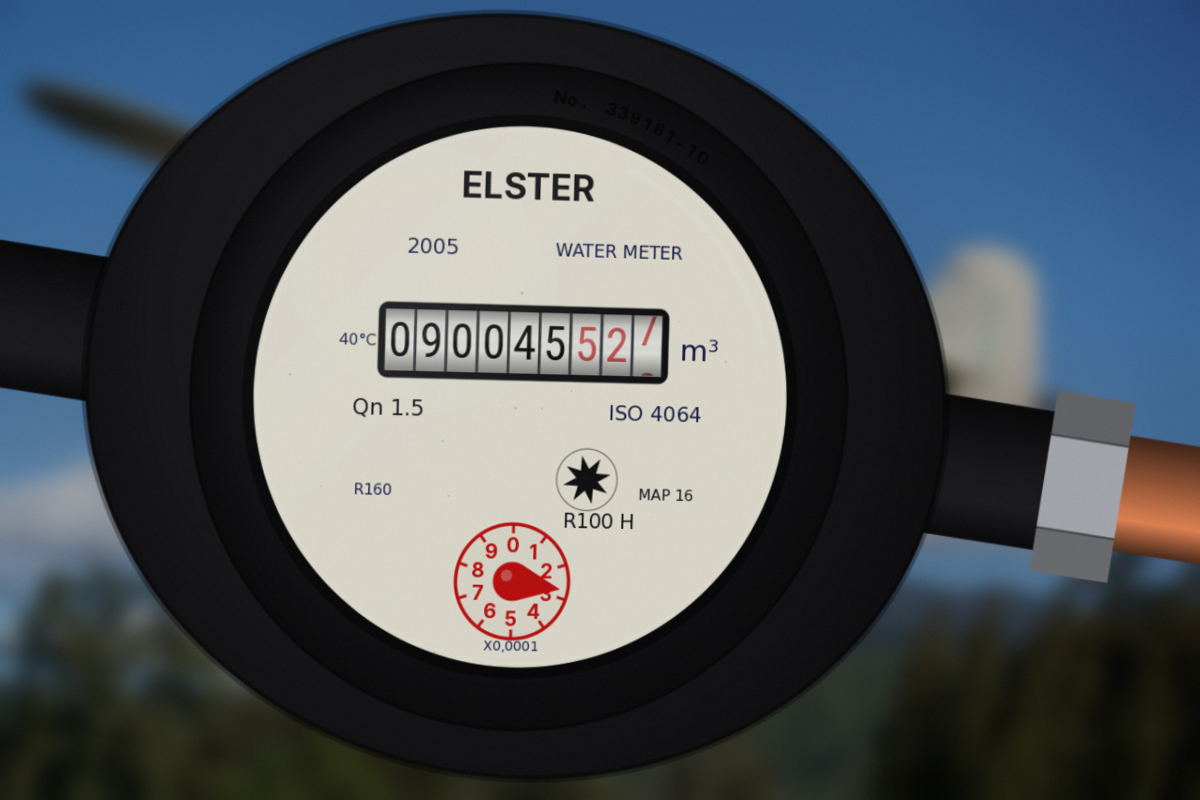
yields **90045.5272** m³
